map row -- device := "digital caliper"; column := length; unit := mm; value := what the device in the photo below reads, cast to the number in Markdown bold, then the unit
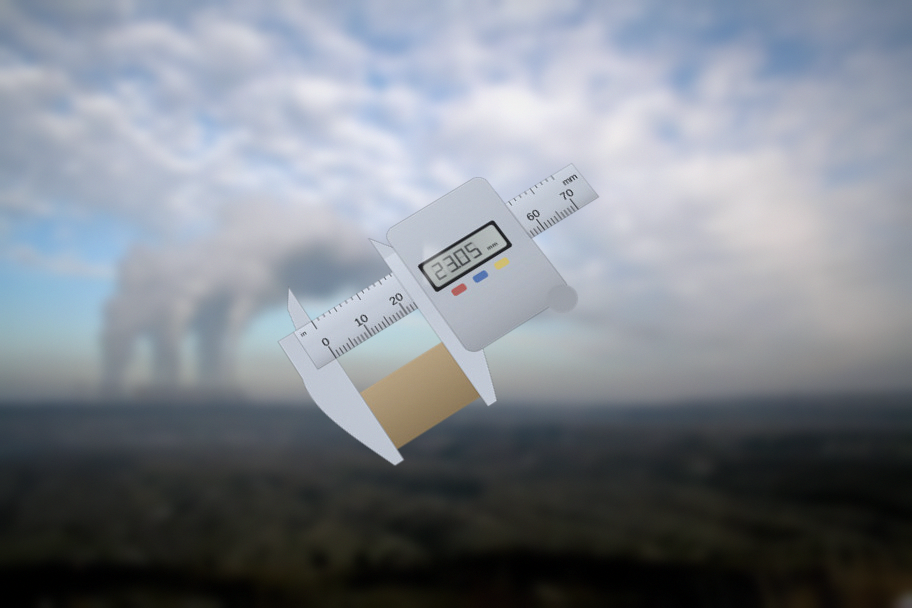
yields **23.05** mm
